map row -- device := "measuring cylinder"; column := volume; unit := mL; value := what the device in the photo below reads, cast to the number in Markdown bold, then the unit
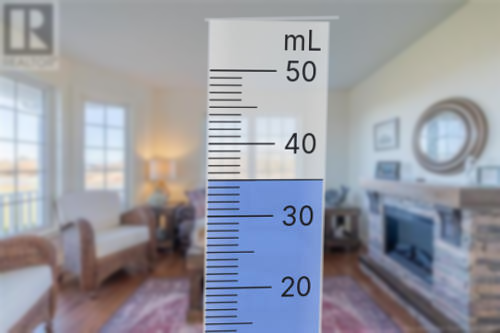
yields **35** mL
